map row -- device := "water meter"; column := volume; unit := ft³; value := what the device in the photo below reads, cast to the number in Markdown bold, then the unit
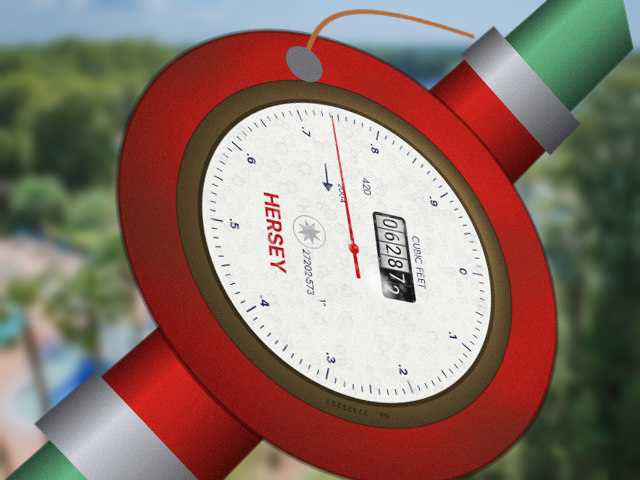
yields **62871.74** ft³
